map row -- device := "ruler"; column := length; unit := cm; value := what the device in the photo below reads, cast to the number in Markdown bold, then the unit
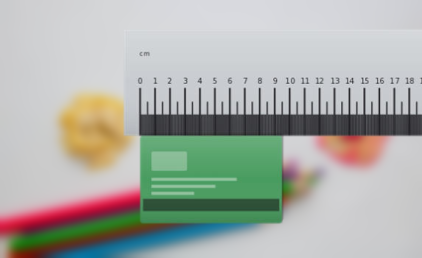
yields **9.5** cm
